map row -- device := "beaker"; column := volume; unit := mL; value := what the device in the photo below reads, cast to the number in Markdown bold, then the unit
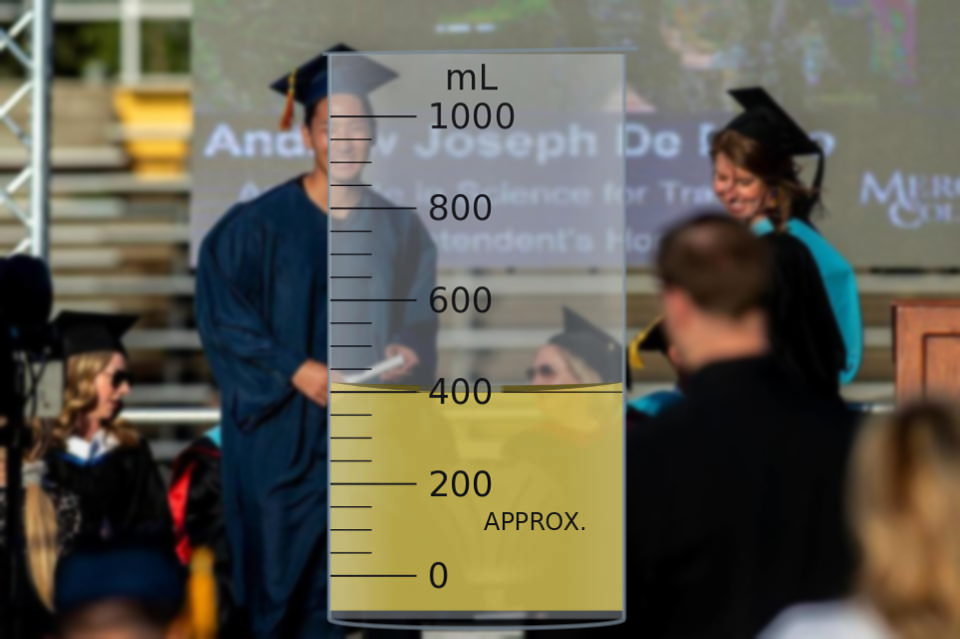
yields **400** mL
